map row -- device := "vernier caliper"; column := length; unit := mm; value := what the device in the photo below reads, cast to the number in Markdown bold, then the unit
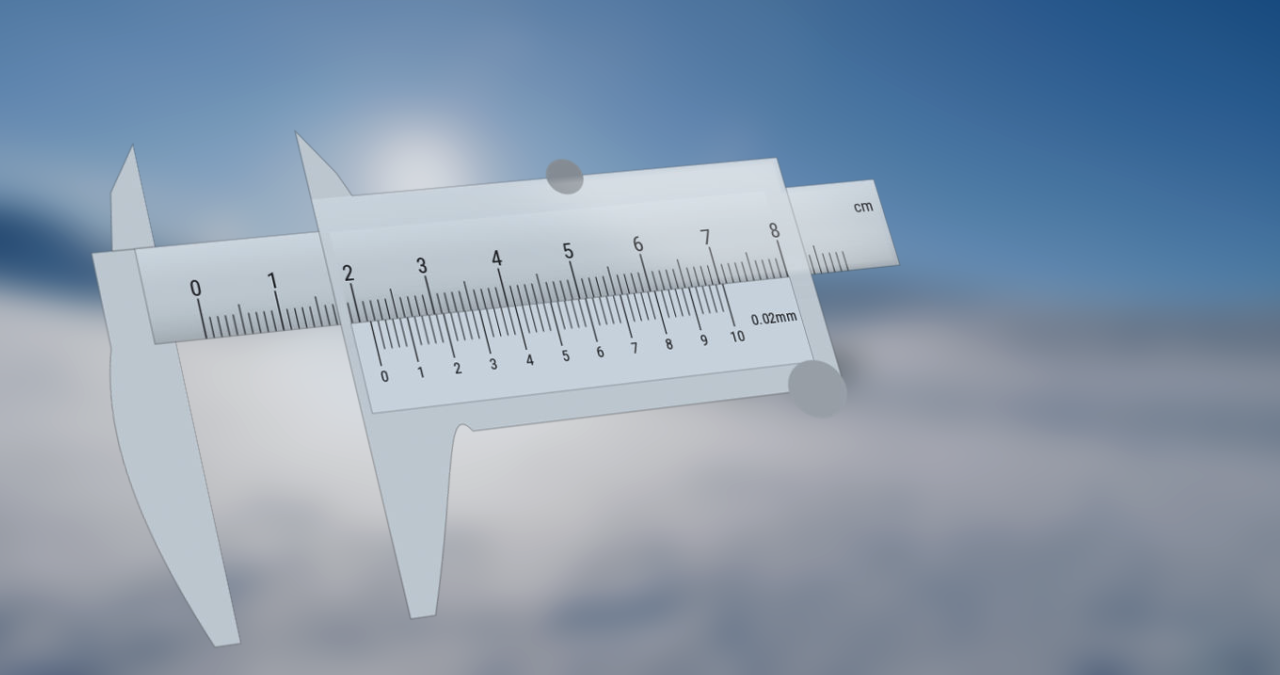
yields **21.4** mm
